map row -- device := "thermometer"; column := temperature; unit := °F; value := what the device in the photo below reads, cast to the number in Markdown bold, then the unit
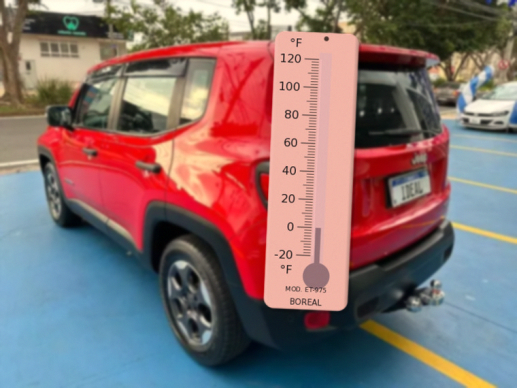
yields **0** °F
